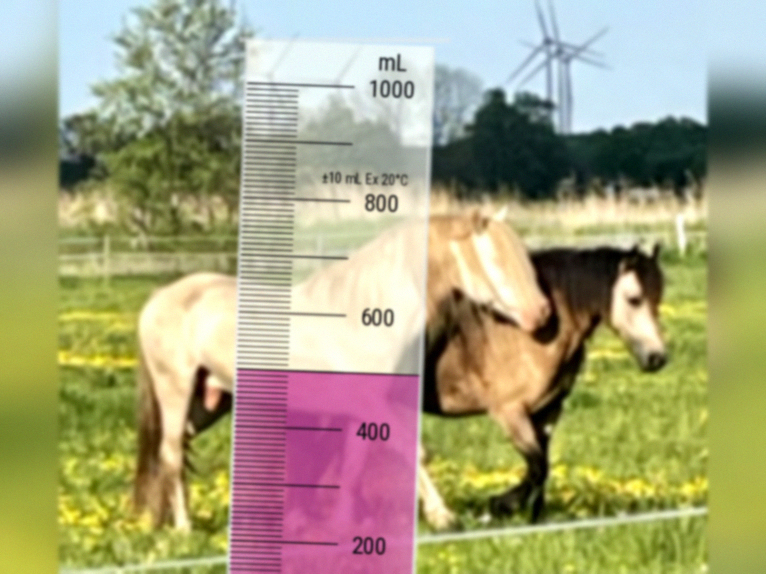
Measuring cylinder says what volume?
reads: 500 mL
